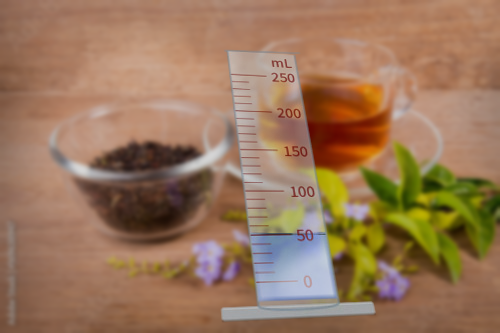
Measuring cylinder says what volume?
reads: 50 mL
